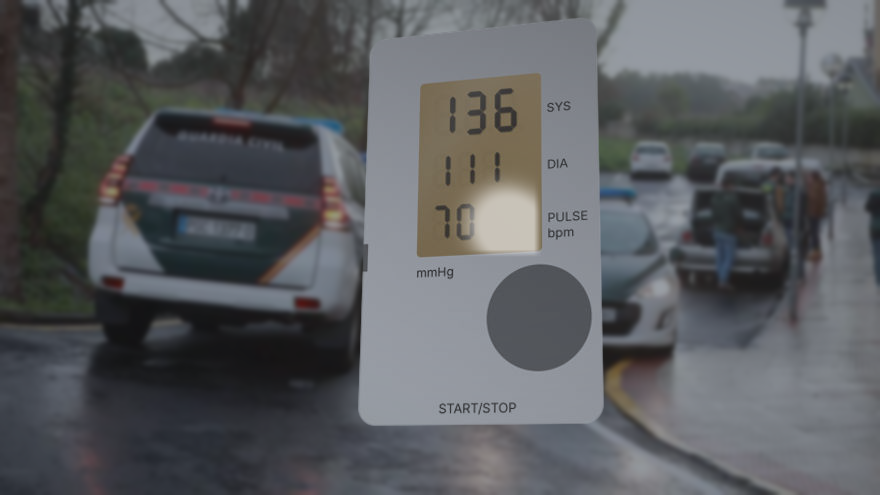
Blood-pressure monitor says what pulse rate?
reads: 70 bpm
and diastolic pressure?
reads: 111 mmHg
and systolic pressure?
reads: 136 mmHg
